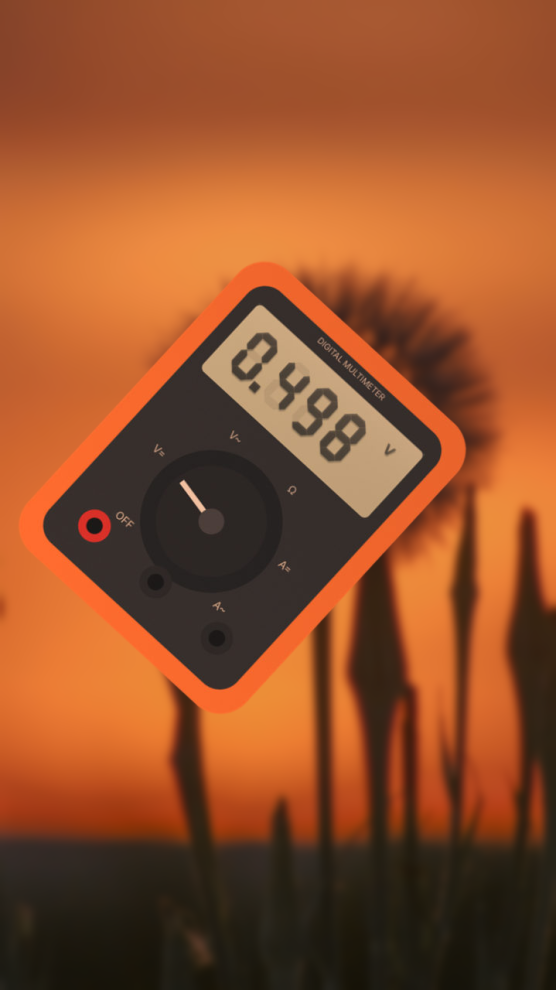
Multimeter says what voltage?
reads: 0.498 V
